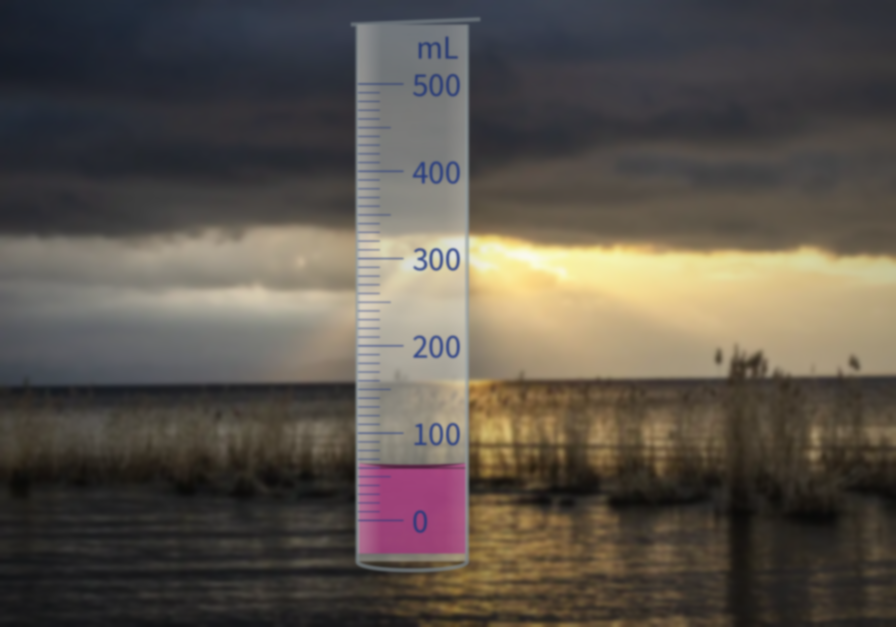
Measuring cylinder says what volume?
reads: 60 mL
